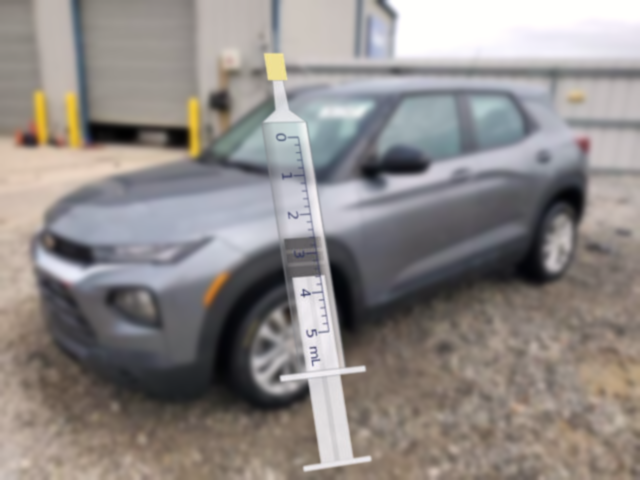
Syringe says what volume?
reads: 2.6 mL
